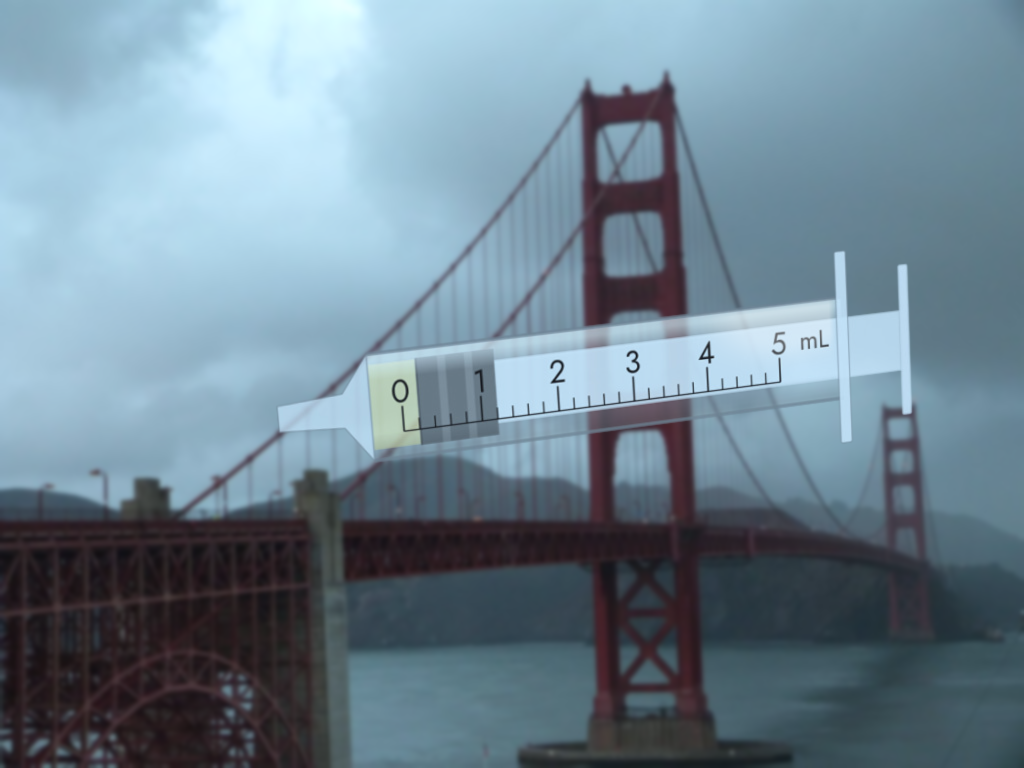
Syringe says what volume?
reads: 0.2 mL
